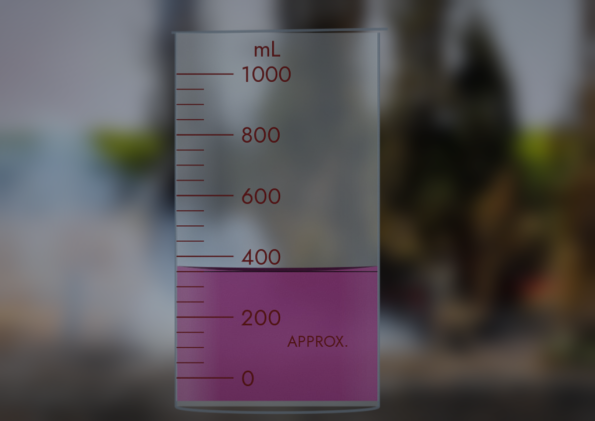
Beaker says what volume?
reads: 350 mL
